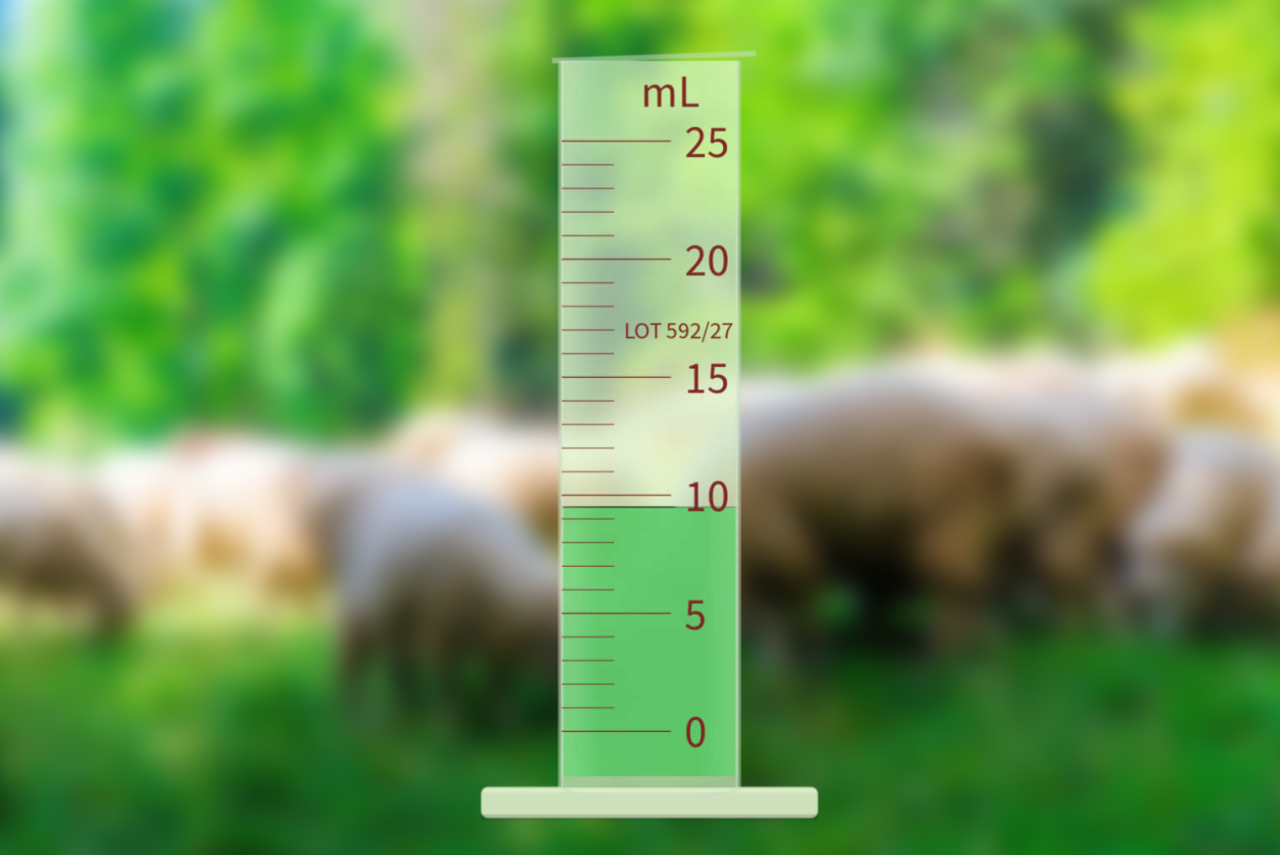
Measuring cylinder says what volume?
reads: 9.5 mL
